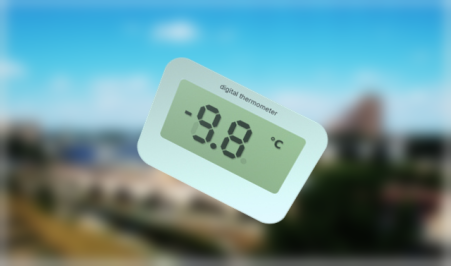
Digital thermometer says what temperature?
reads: -9.8 °C
